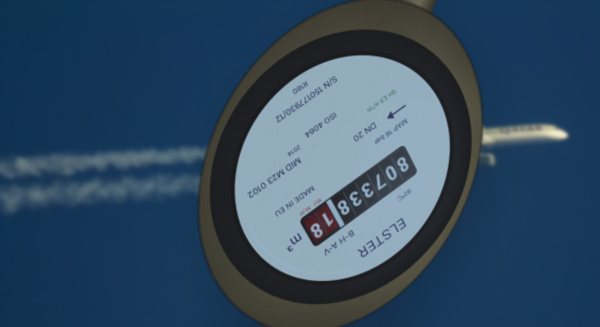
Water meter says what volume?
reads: 807338.18 m³
